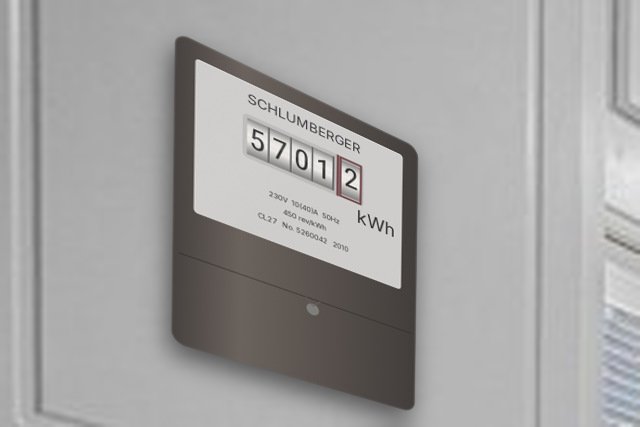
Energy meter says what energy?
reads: 5701.2 kWh
